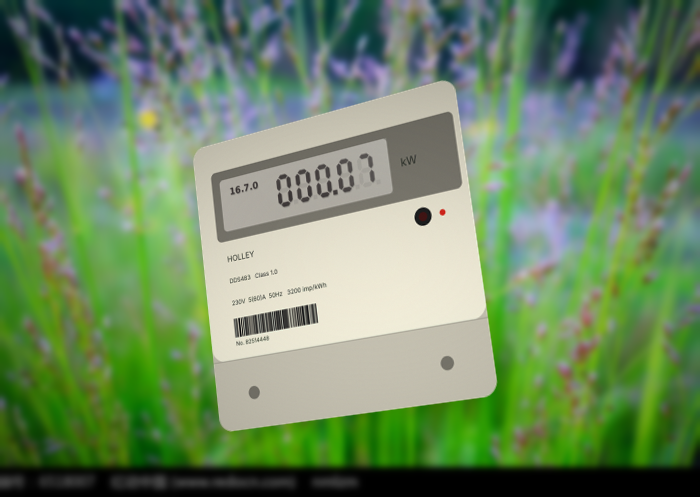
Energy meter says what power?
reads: 0.07 kW
